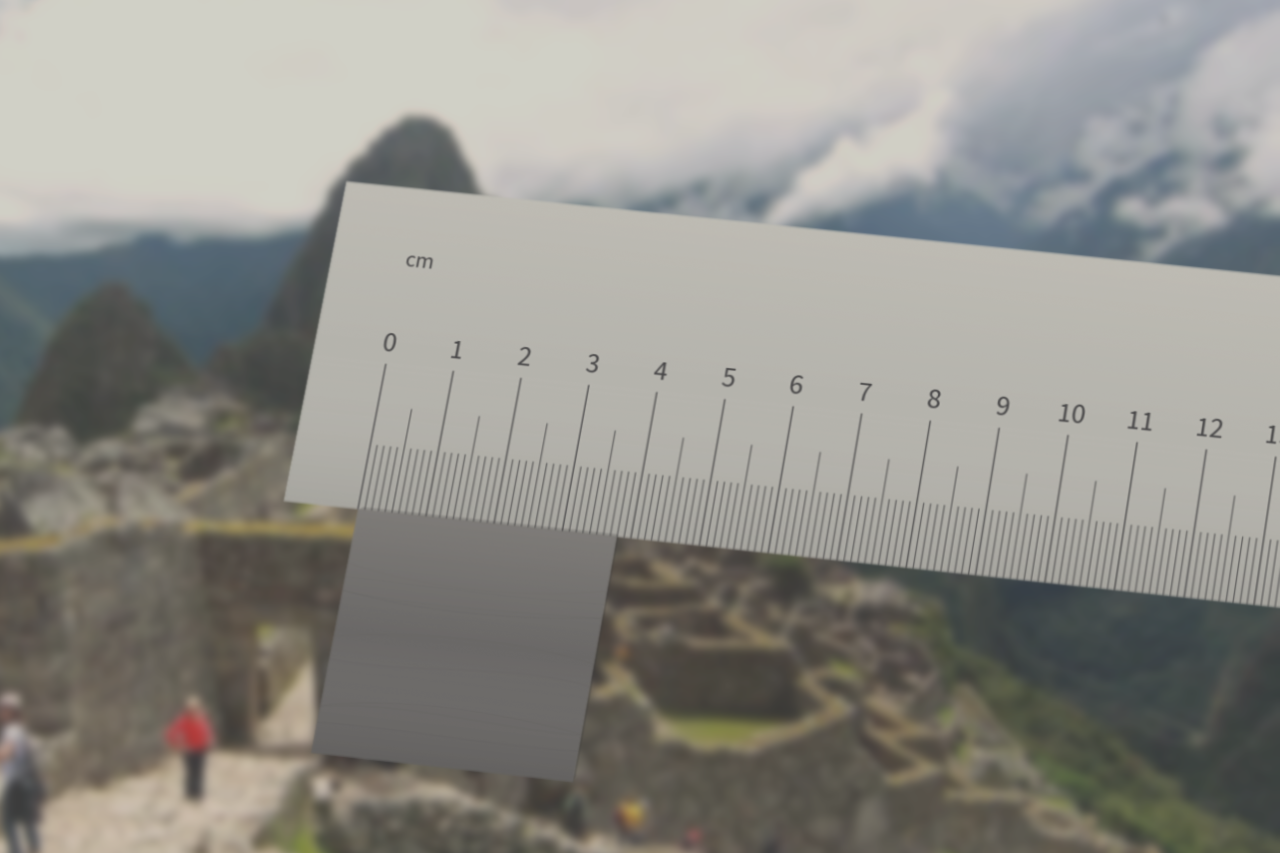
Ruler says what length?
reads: 3.8 cm
